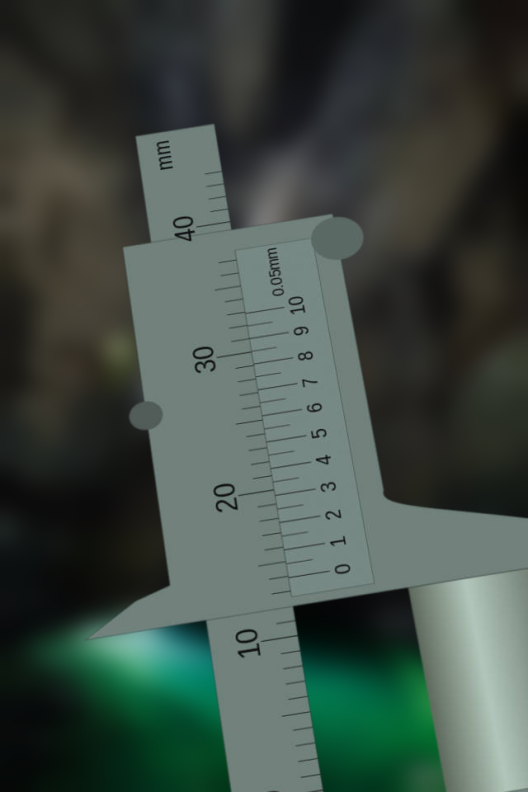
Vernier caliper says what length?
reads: 13.9 mm
